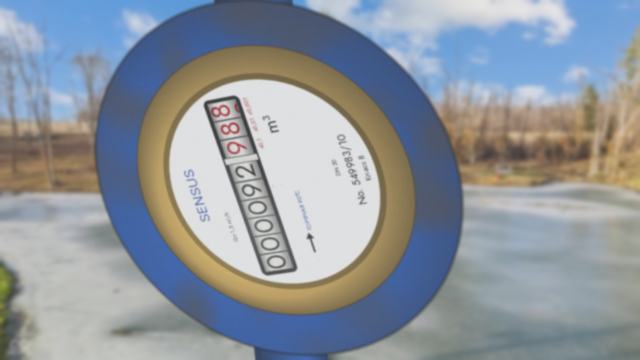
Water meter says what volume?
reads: 92.988 m³
